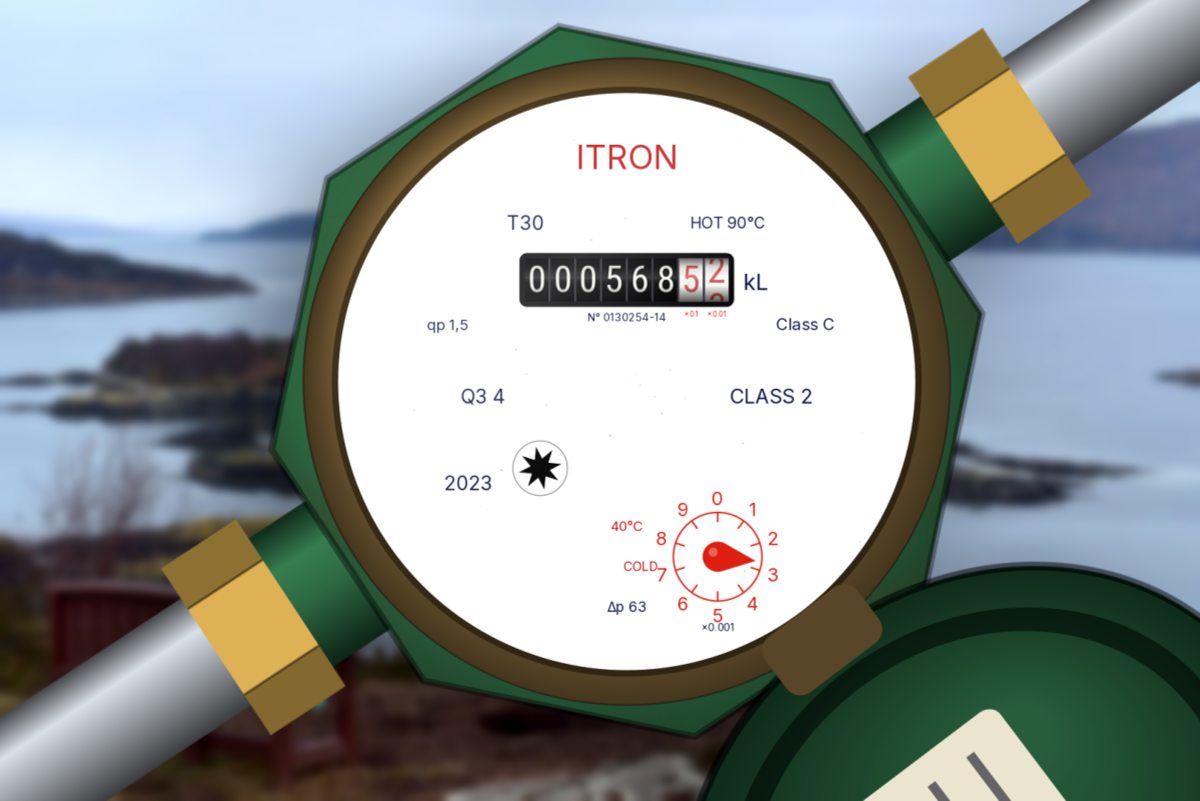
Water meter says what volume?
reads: 568.522 kL
